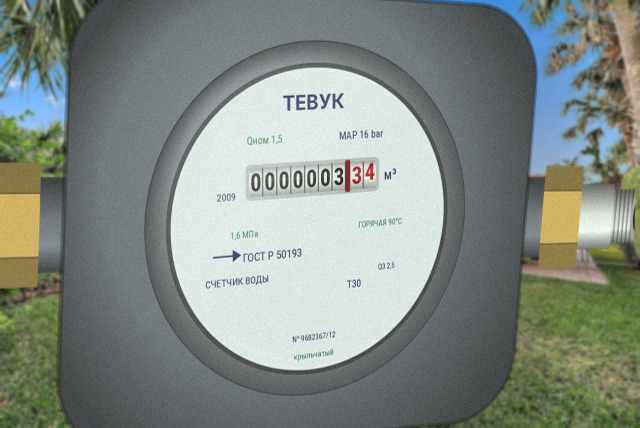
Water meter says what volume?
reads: 3.34 m³
